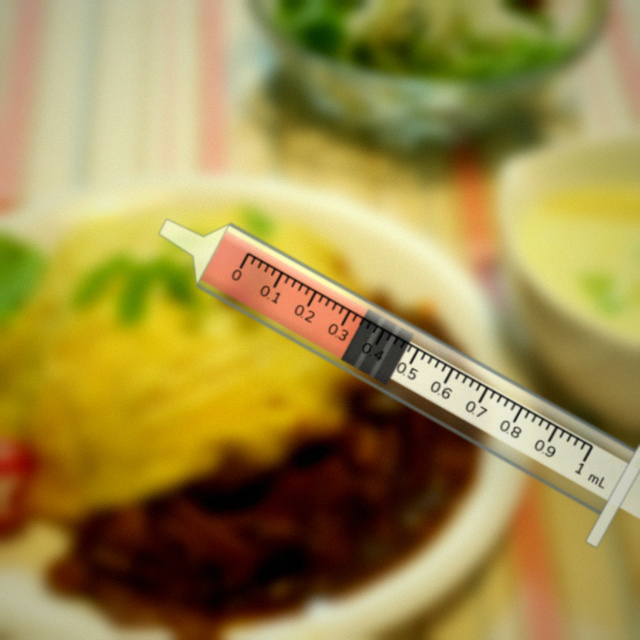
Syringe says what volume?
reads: 0.34 mL
